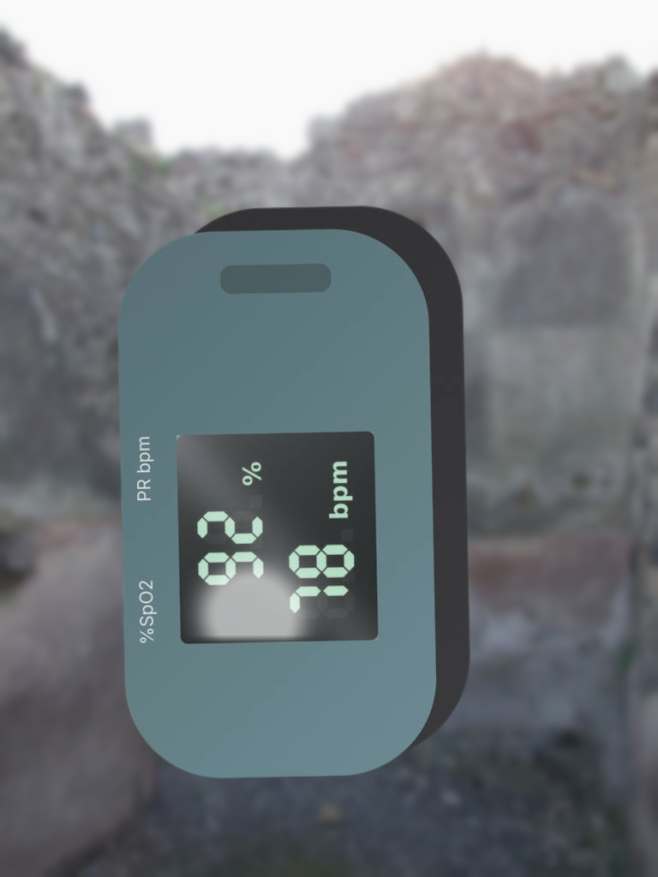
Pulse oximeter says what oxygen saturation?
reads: 92 %
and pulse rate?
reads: 78 bpm
